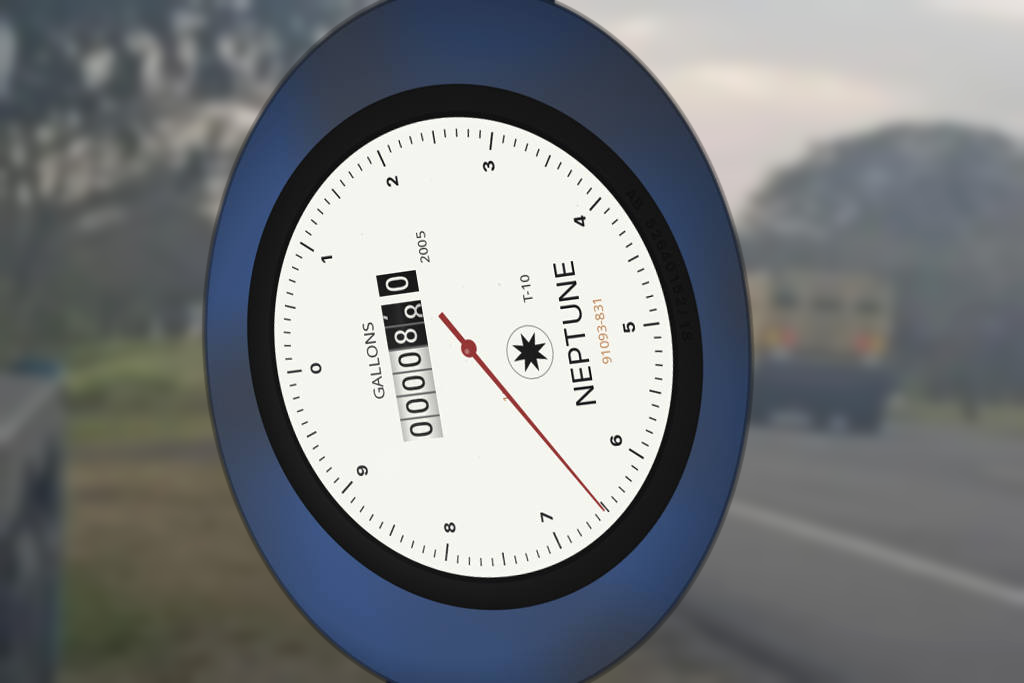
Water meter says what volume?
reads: 876.5 gal
